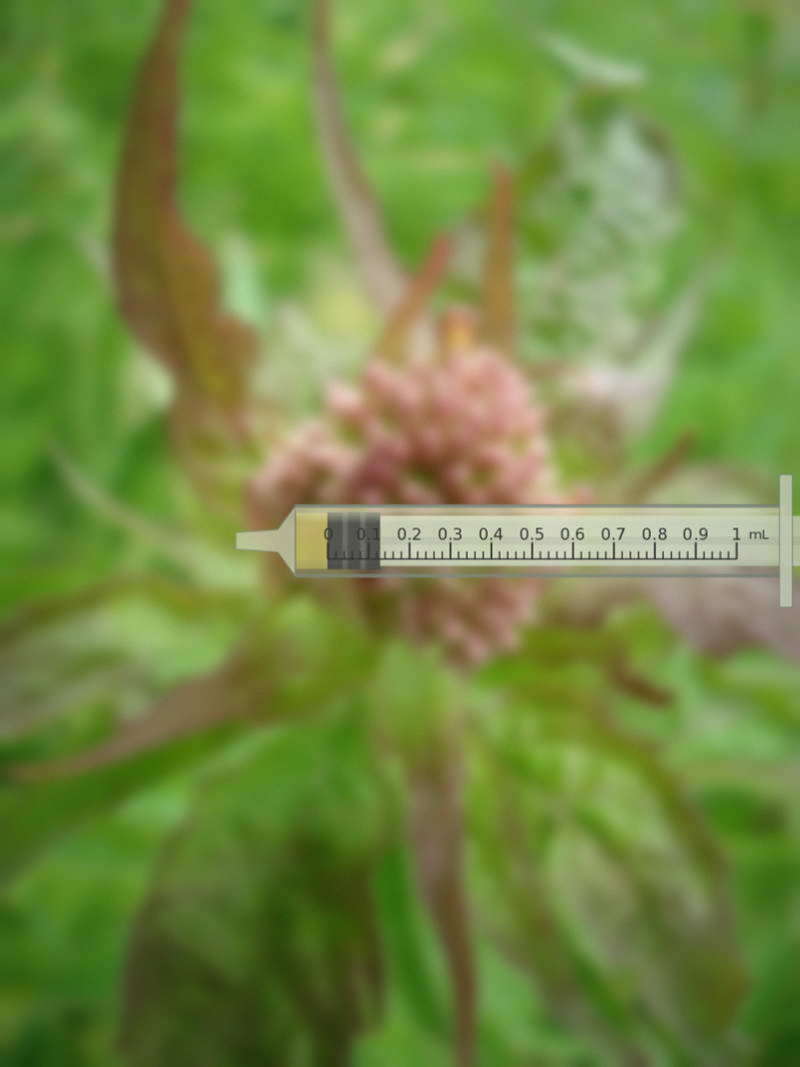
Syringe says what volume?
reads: 0 mL
